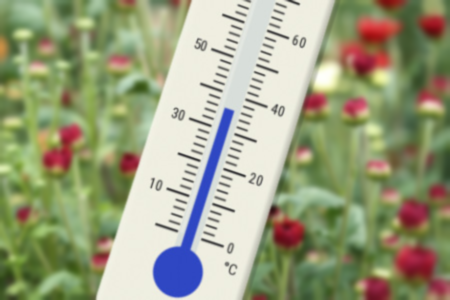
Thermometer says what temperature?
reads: 36 °C
